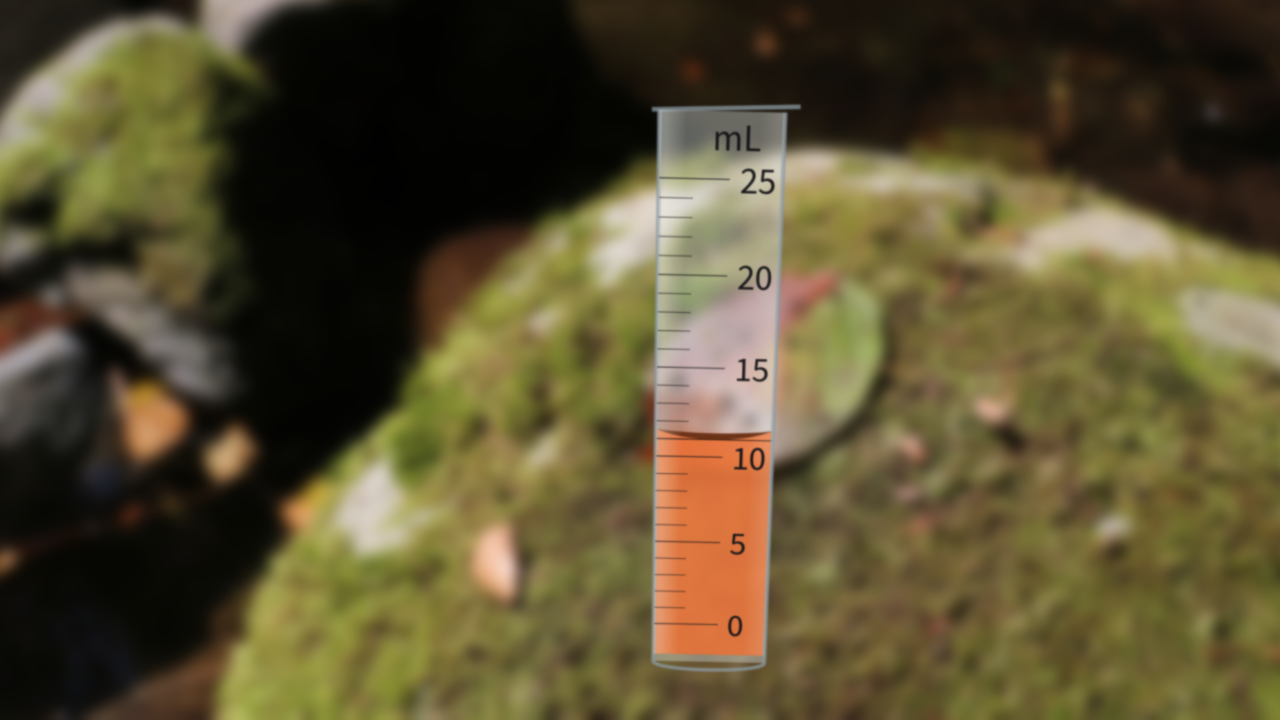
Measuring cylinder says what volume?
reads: 11 mL
